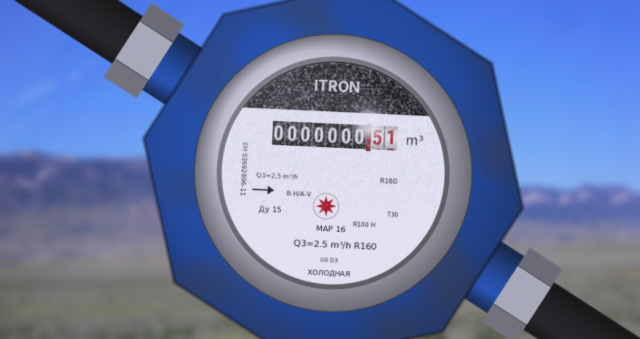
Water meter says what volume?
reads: 0.51 m³
